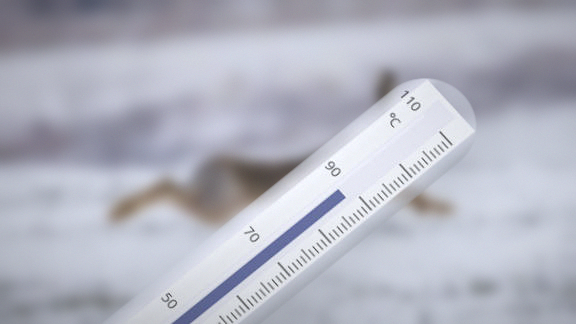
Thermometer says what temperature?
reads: 88 °C
